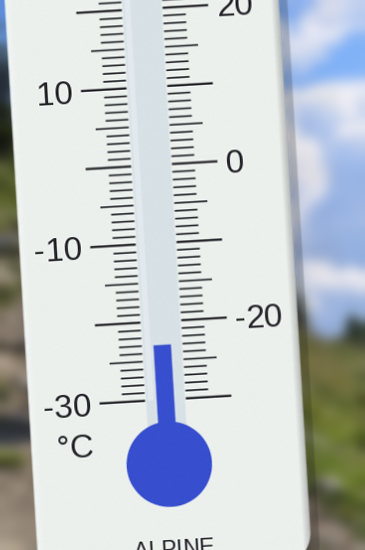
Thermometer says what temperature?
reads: -23 °C
